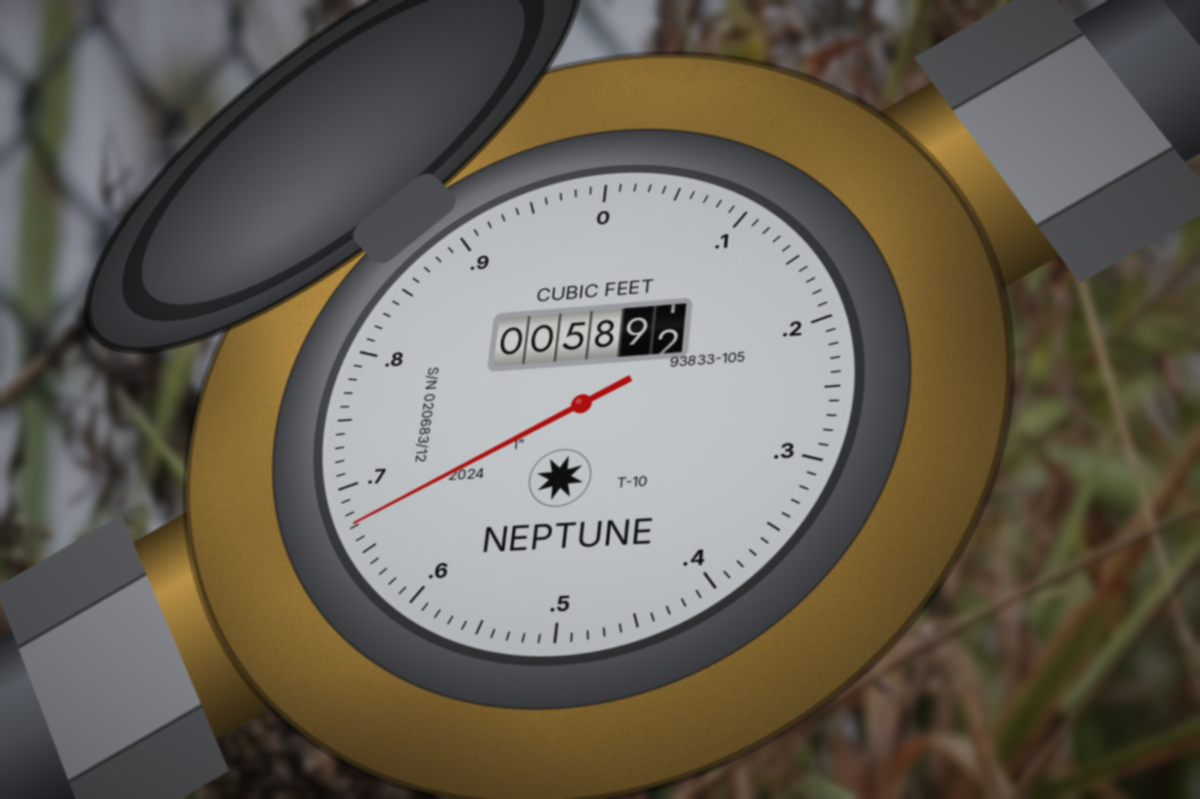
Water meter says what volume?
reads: 5891.67 ft³
